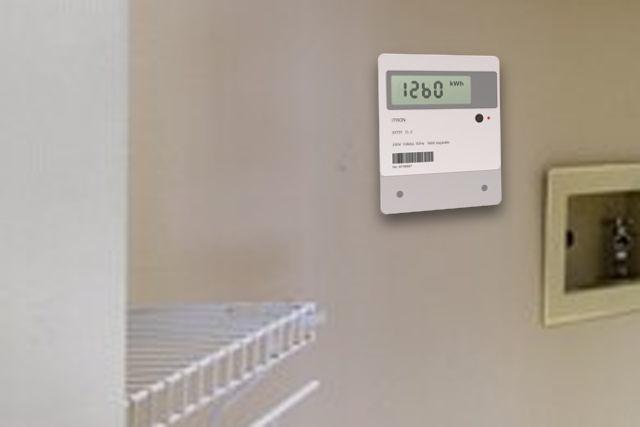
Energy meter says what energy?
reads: 1260 kWh
